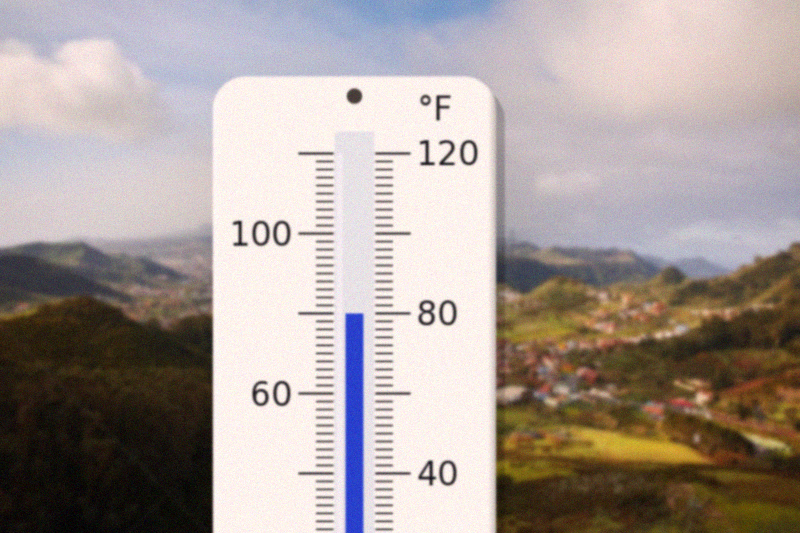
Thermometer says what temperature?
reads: 80 °F
